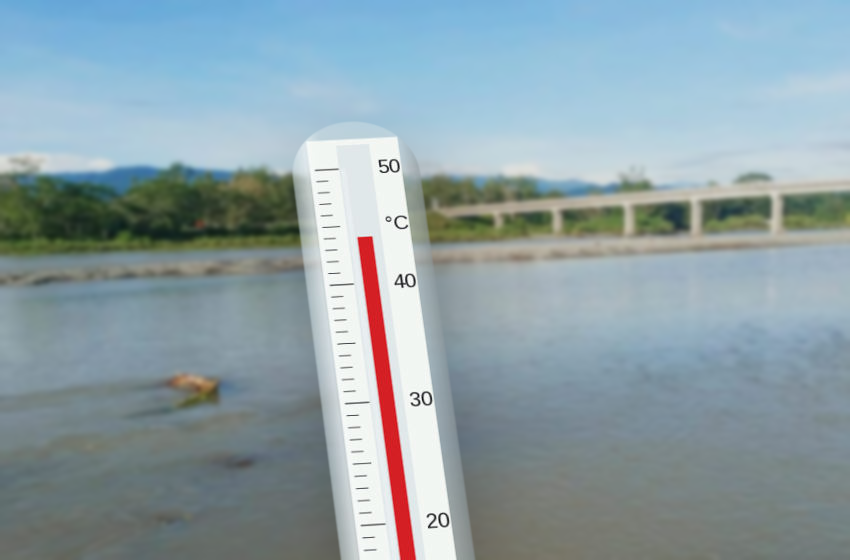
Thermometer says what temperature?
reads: 44 °C
